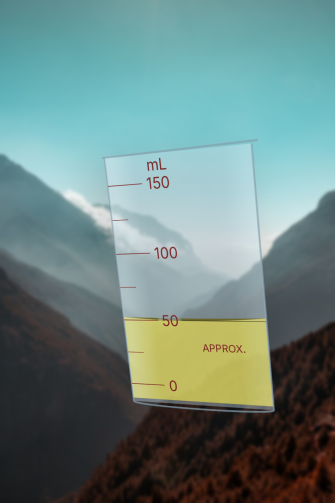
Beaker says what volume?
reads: 50 mL
